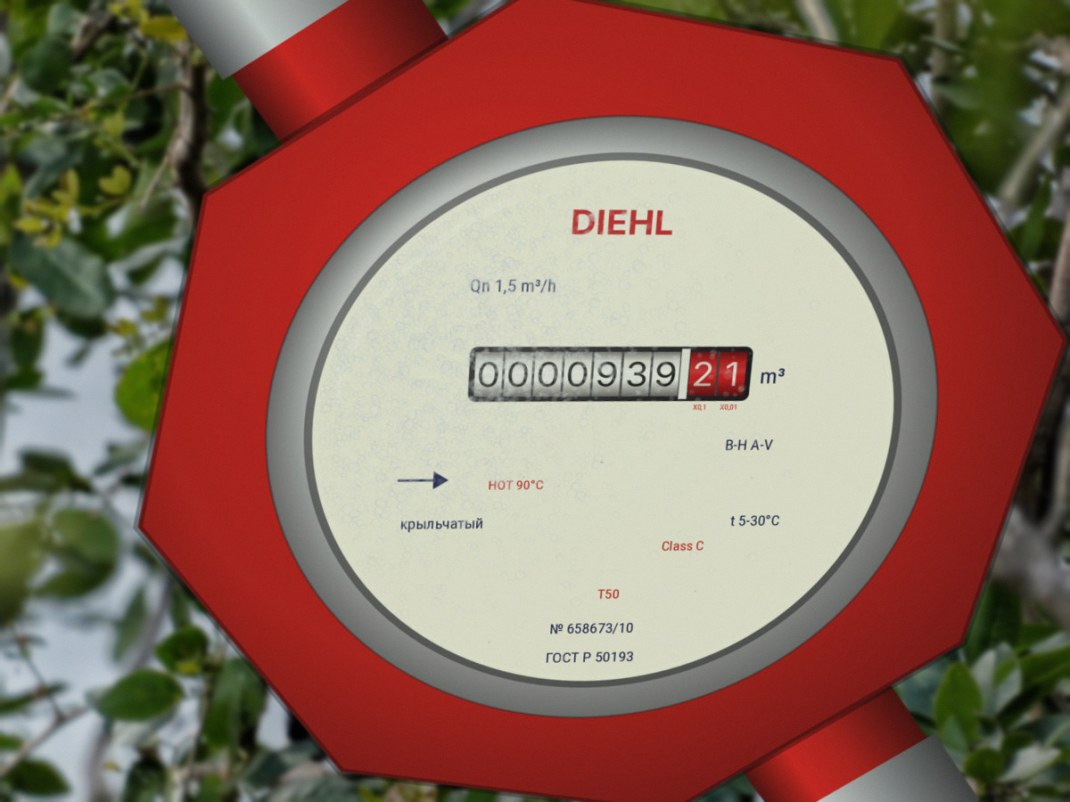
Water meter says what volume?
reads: 939.21 m³
